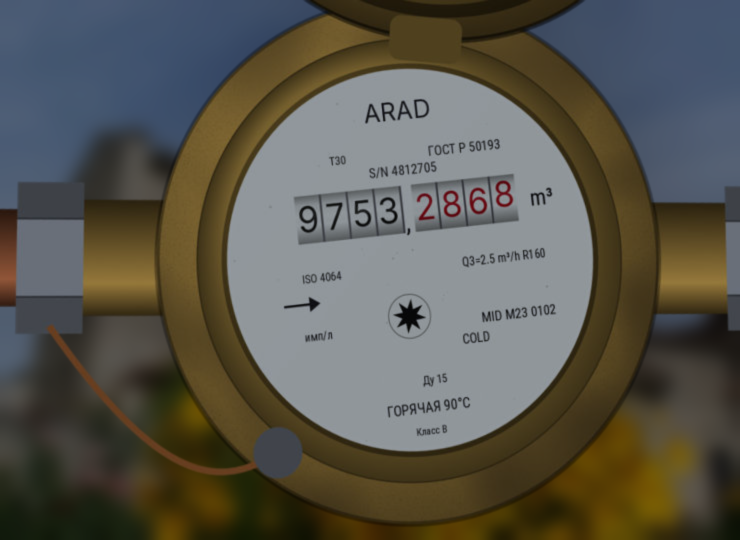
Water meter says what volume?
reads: 9753.2868 m³
